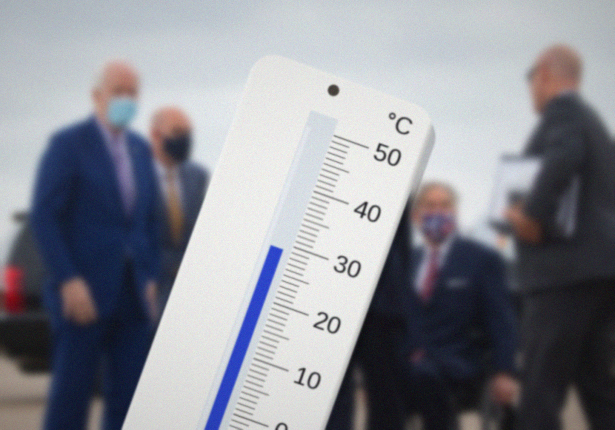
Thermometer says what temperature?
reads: 29 °C
